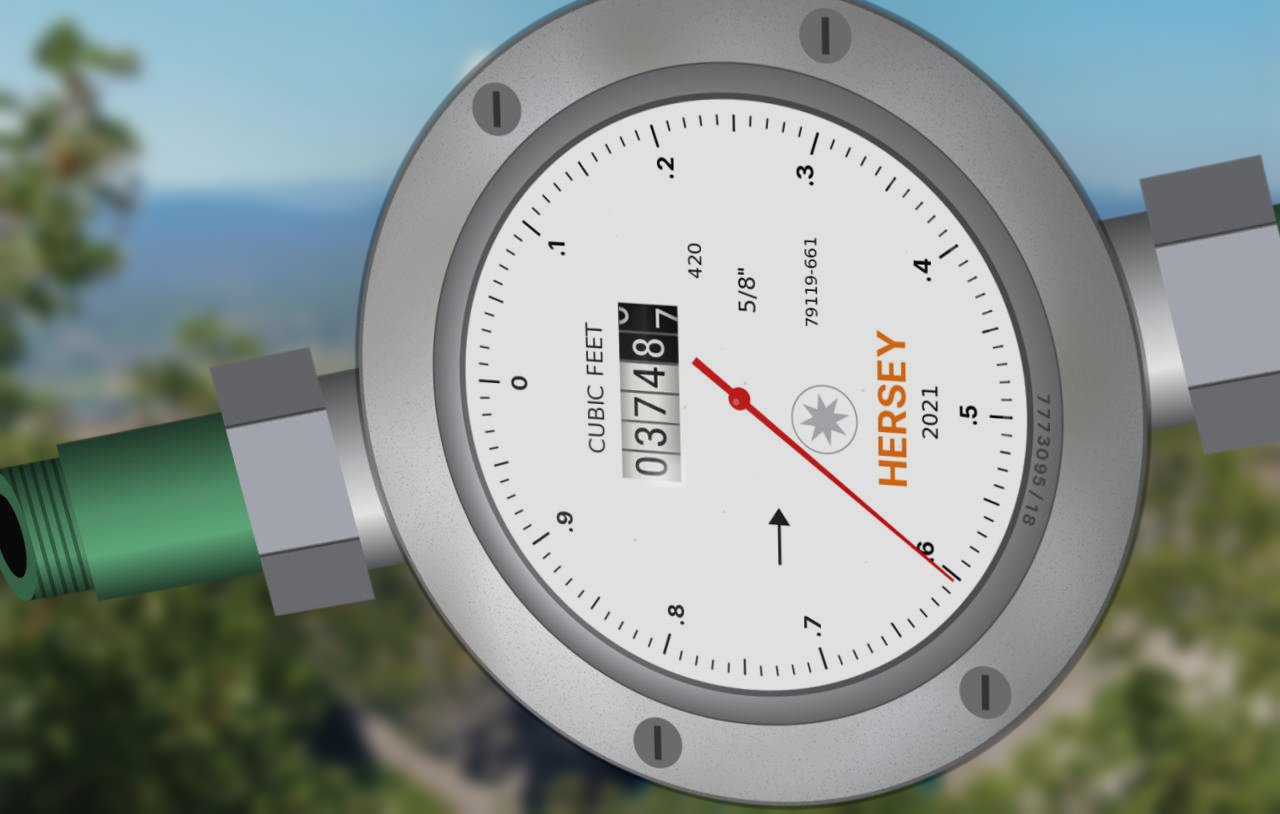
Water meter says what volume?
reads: 37486.60 ft³
